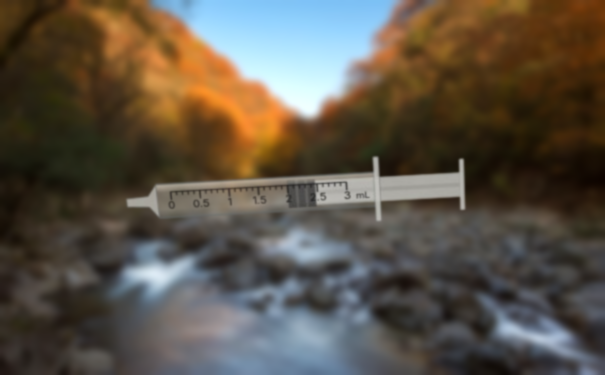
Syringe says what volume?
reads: 2 mL
